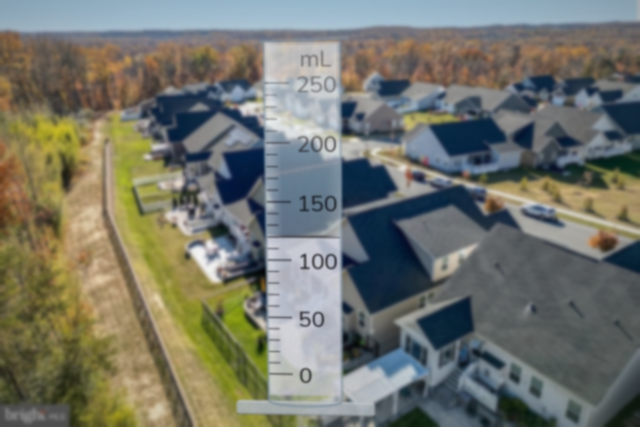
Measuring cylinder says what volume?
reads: 120 mL
